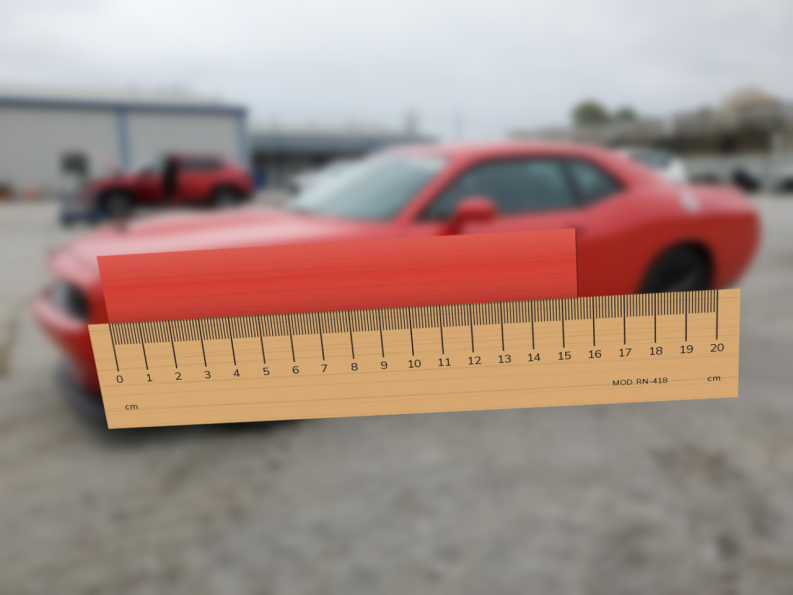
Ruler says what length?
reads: 15.5 cm
